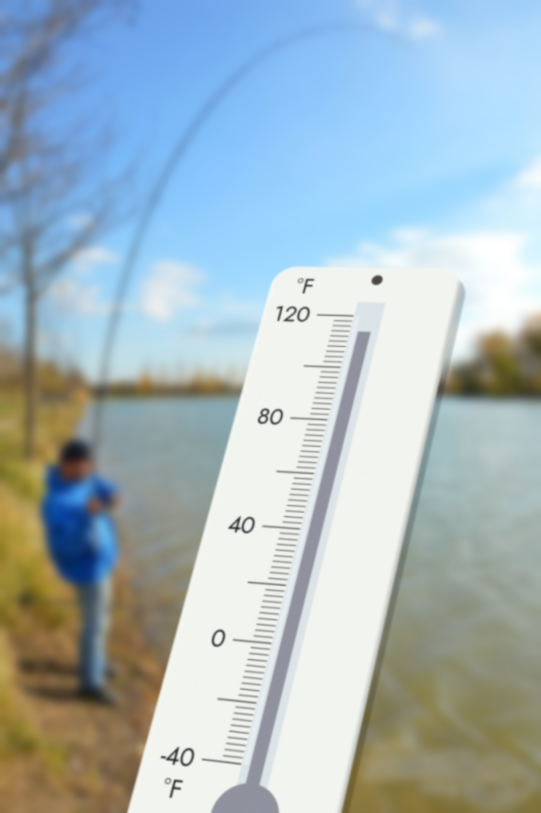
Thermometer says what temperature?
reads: 114 °F
